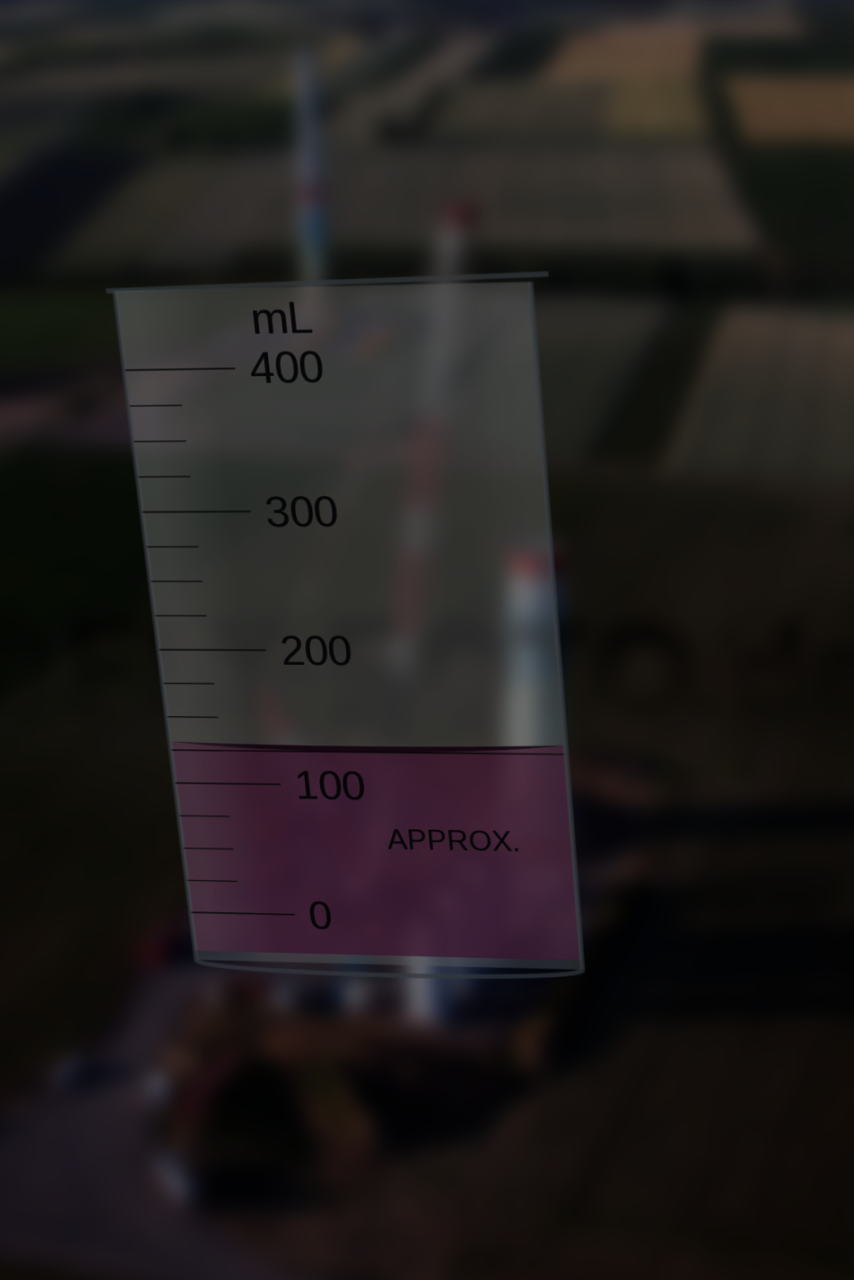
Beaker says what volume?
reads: 125 mL
